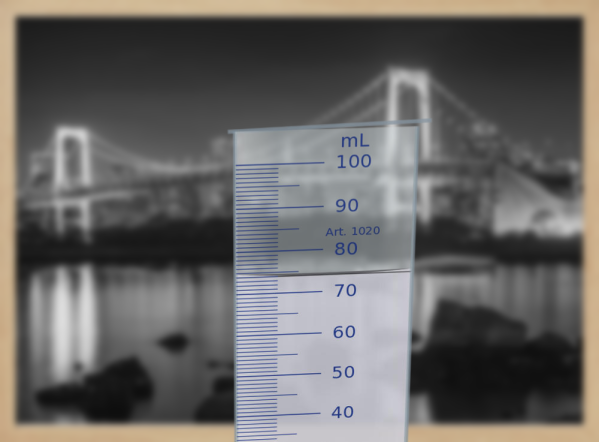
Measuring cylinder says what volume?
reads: 74 mL
